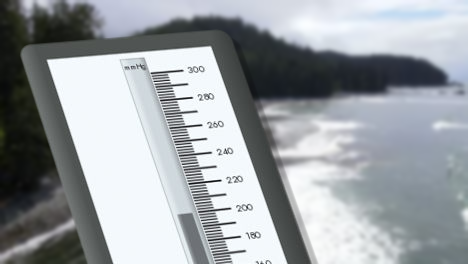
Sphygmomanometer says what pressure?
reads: 200 mmHg
